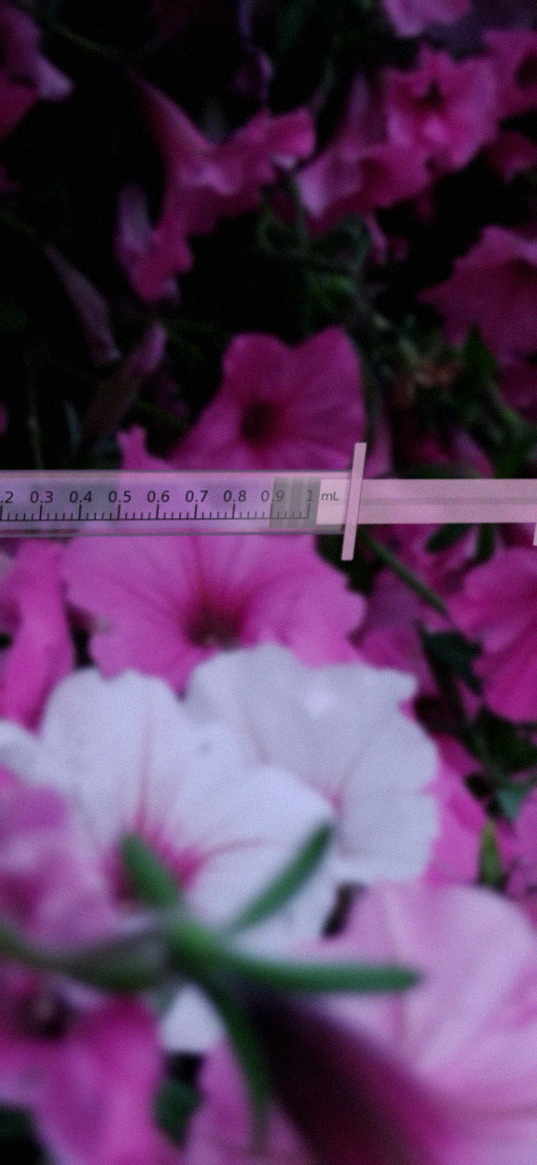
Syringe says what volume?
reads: 0.9 mL
